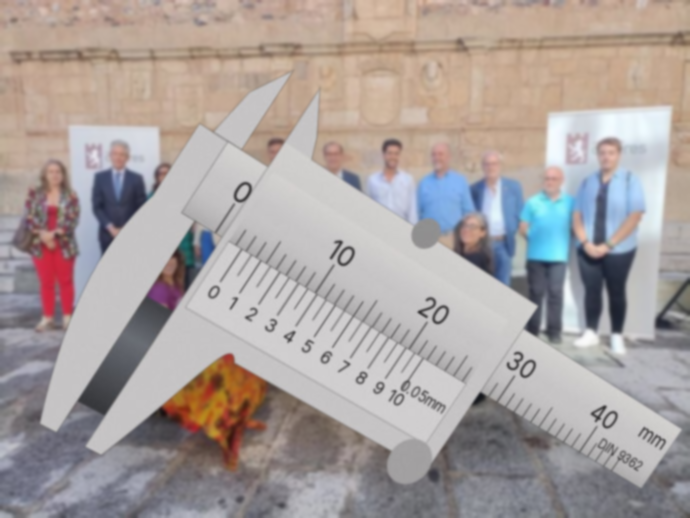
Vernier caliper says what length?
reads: 2.6 mm
